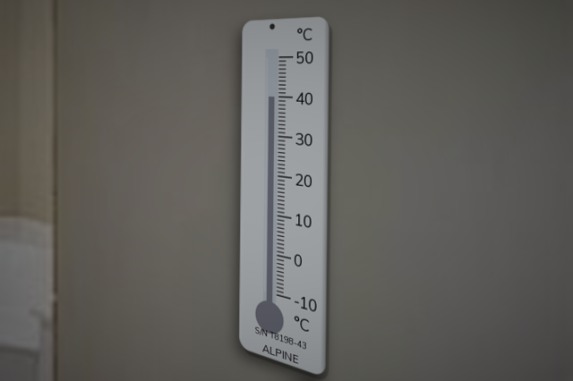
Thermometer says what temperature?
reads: 40 °C
